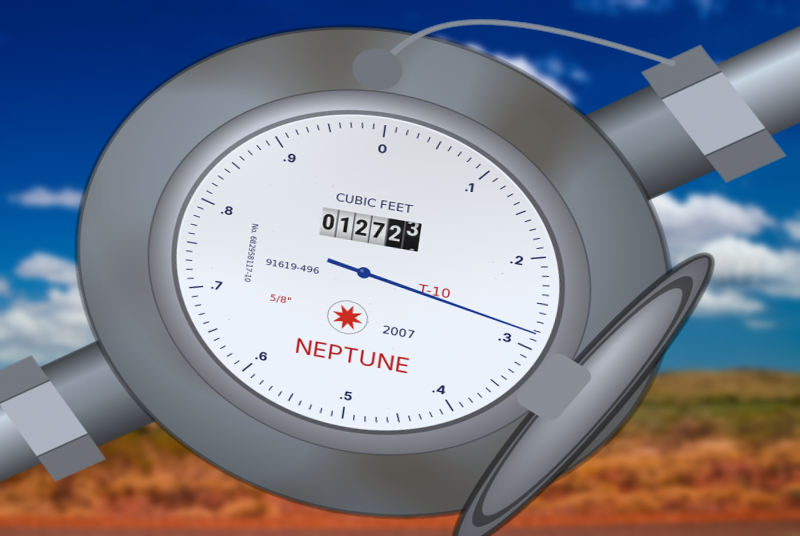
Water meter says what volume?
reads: 12723.28 ft³
